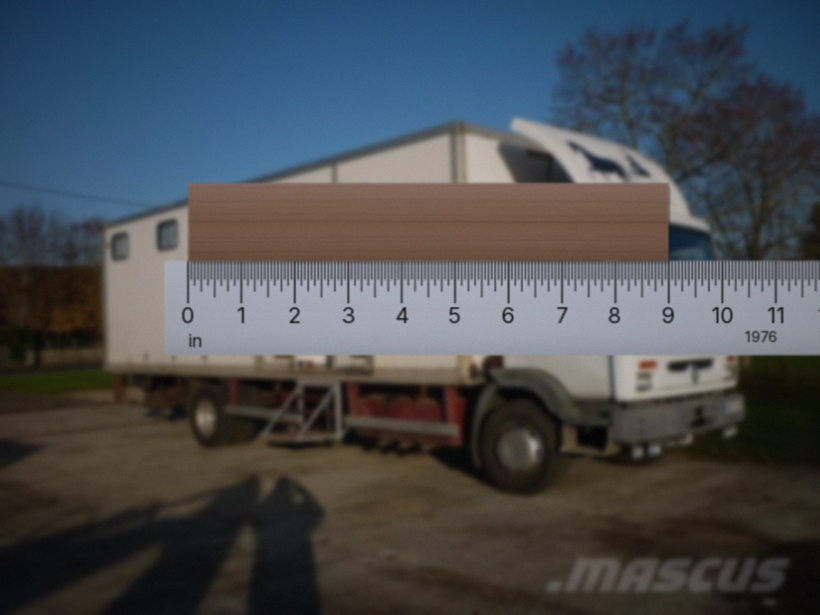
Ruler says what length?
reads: 9 in
